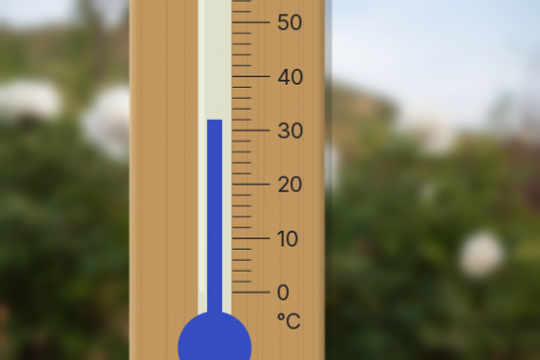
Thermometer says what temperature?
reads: 32 °C
